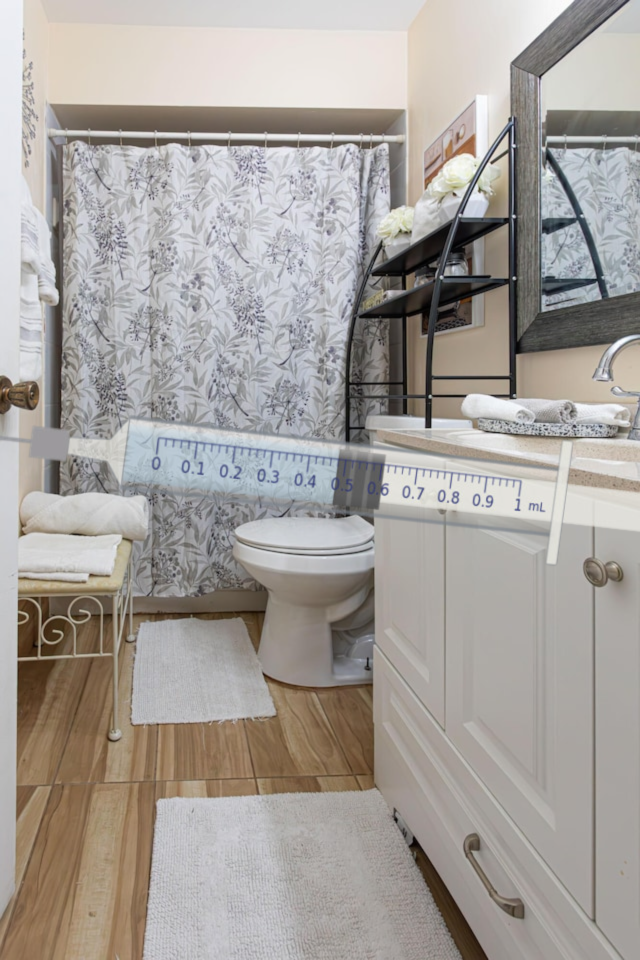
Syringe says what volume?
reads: 0.48 mL
